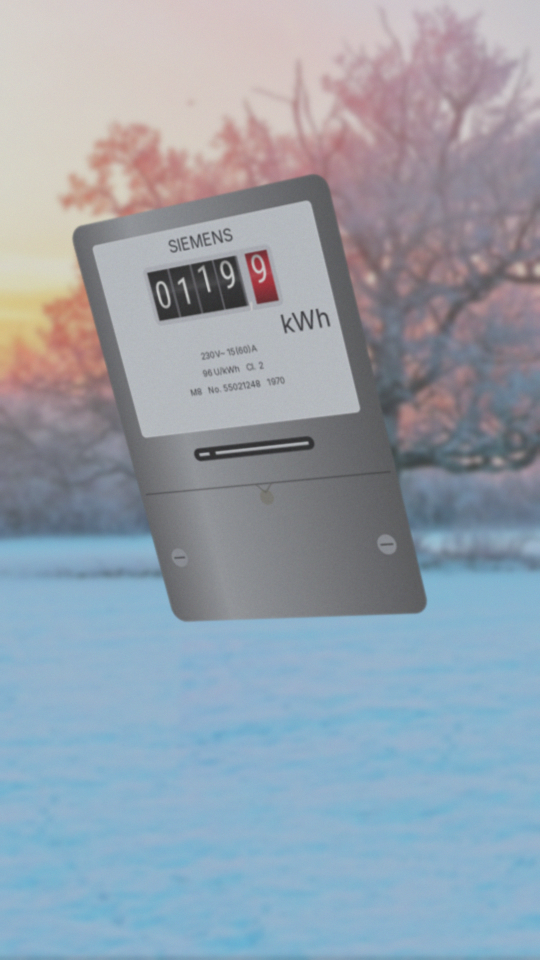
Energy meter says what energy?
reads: 119.9 kWh
